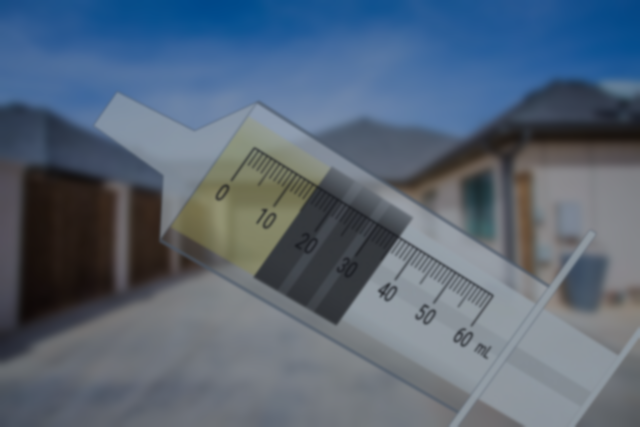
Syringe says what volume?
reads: 15 mL
